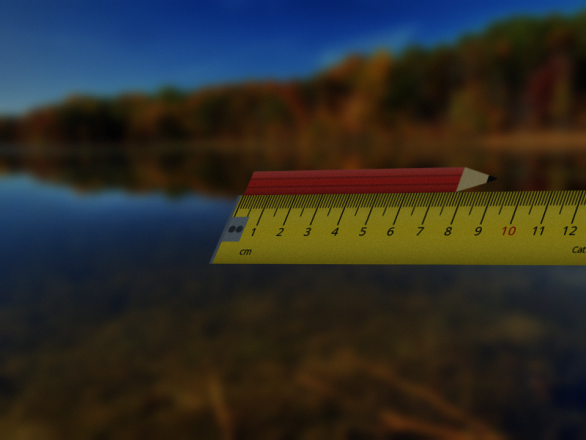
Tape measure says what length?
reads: 9 cm
